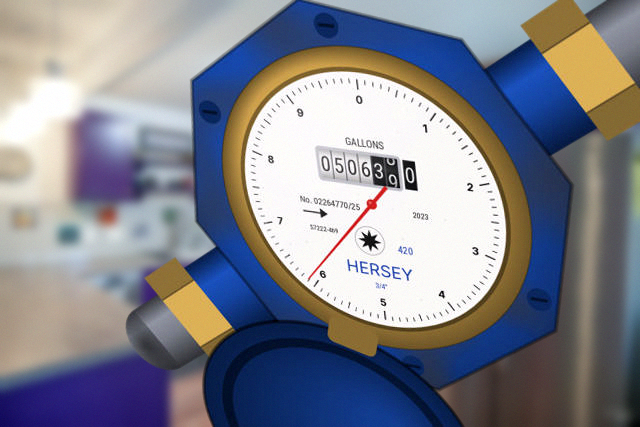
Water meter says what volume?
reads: 506386.1 gal
